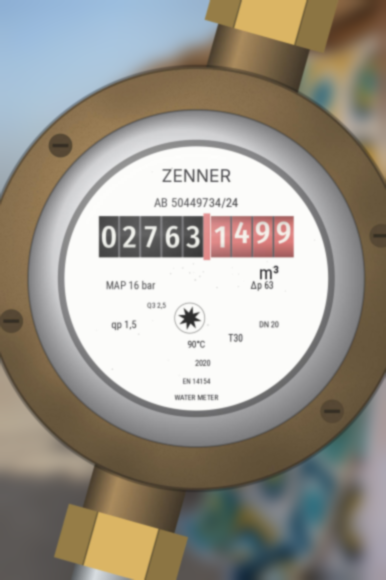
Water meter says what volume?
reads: 2763.1499 m³
